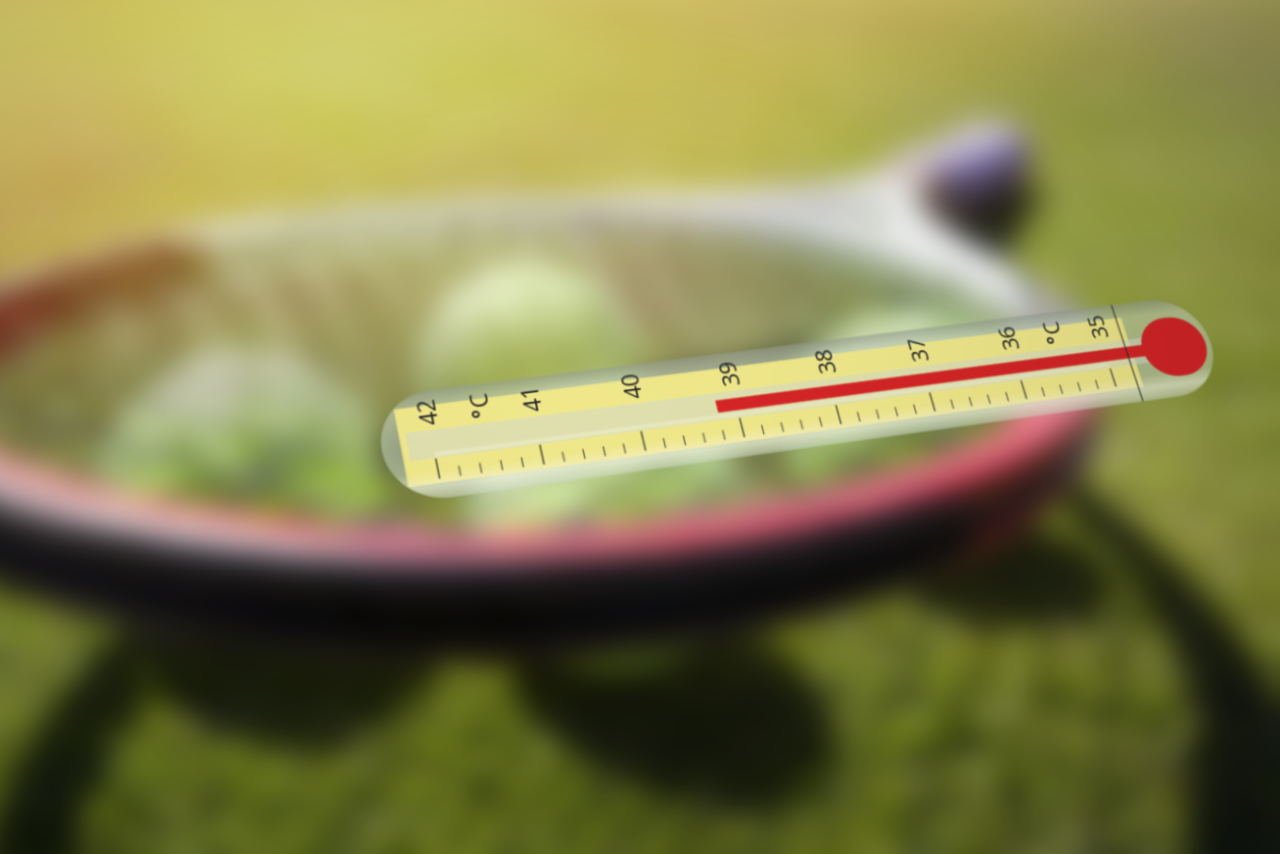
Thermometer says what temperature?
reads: 39.2 °C
